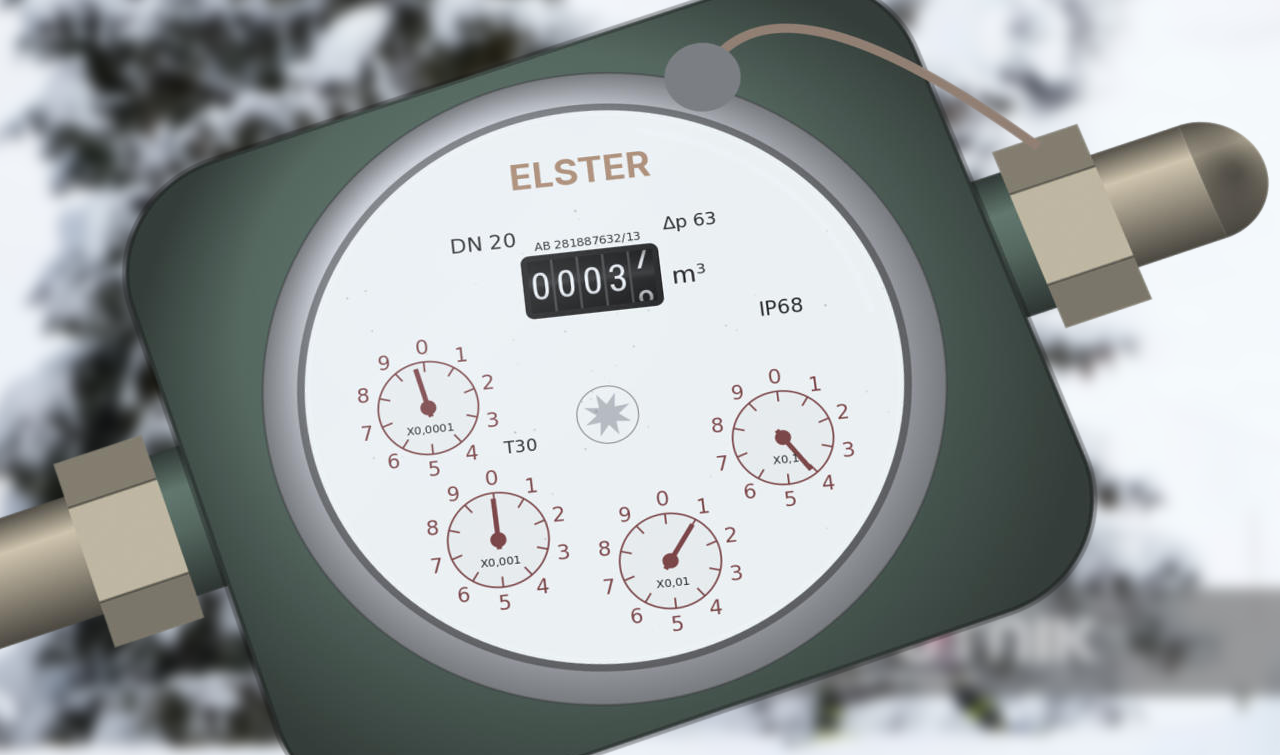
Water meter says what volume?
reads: 37.4099 m³
